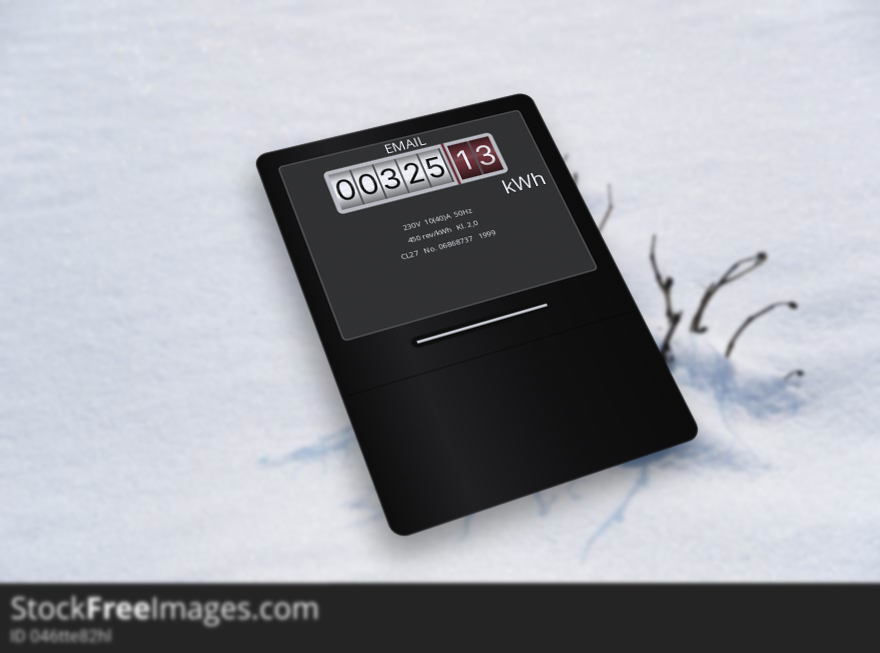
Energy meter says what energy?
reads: 325.13 kWh
